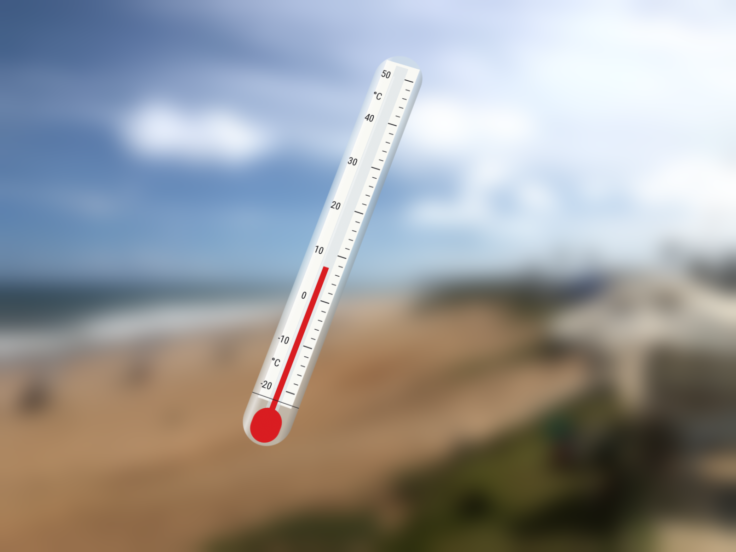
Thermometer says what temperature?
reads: 7 °C
